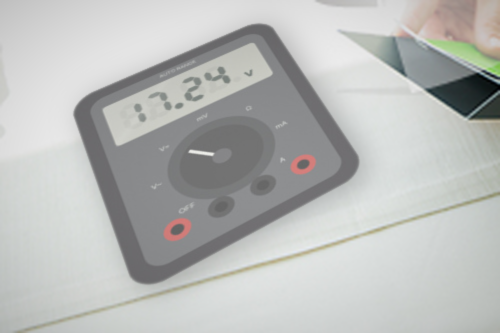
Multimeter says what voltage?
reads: 17.24 V
